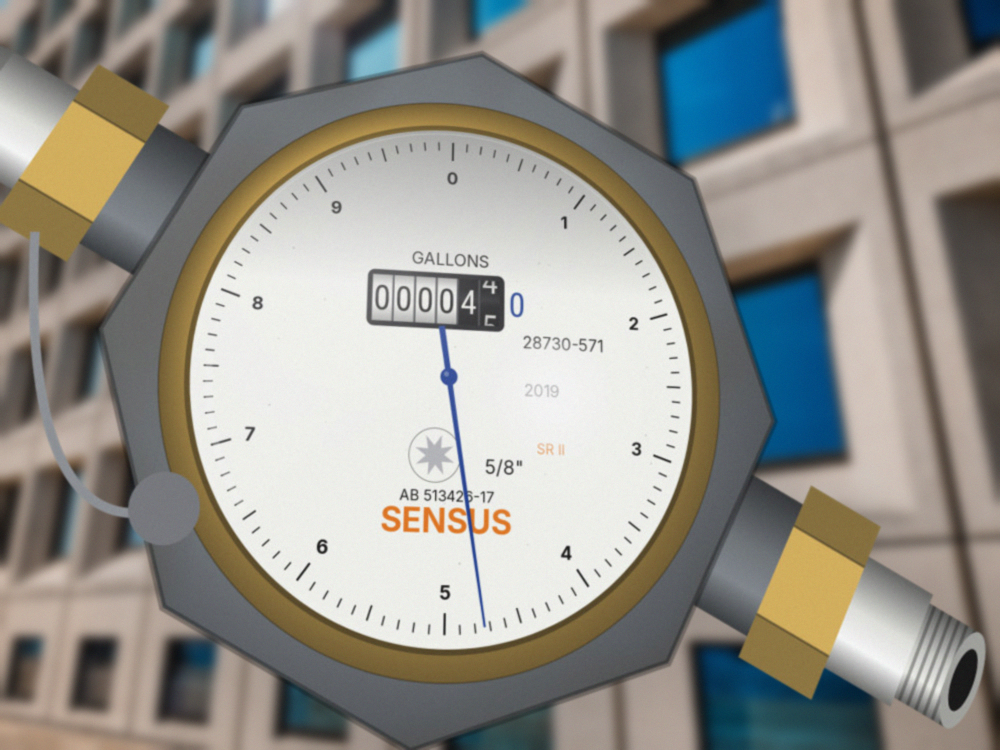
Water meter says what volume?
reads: 444.7 gal
